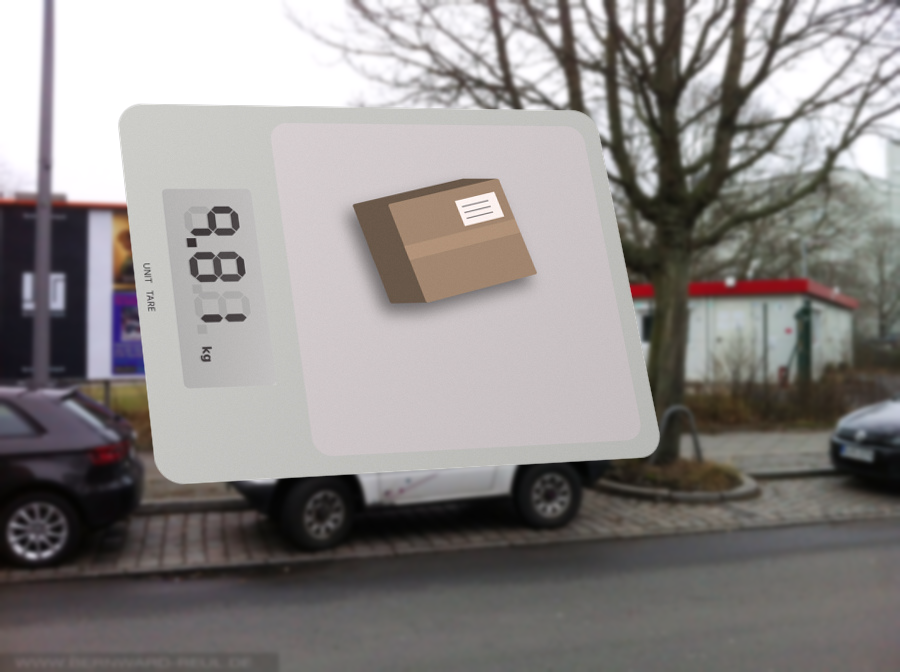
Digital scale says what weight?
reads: 9.81 kg
